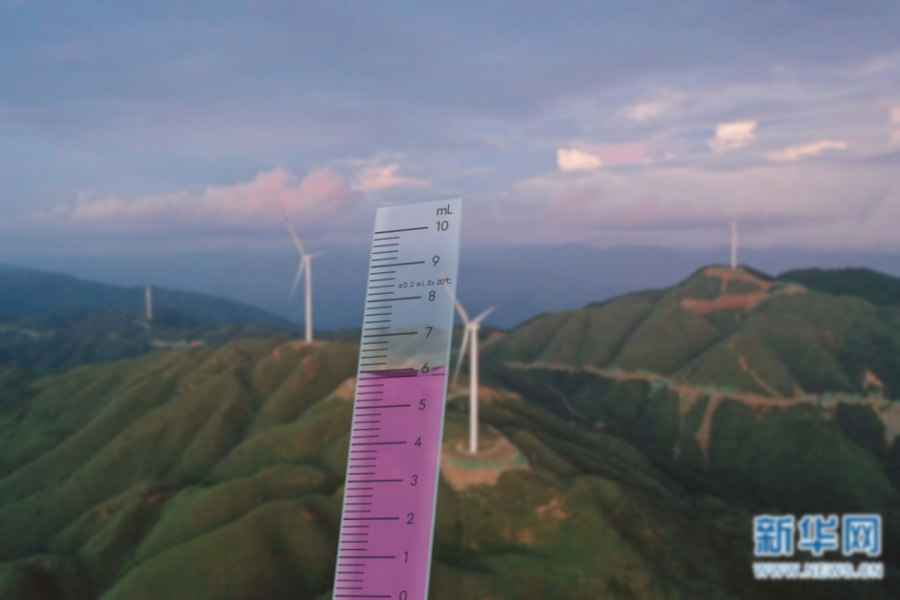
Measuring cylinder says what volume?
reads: 5.8 mL
